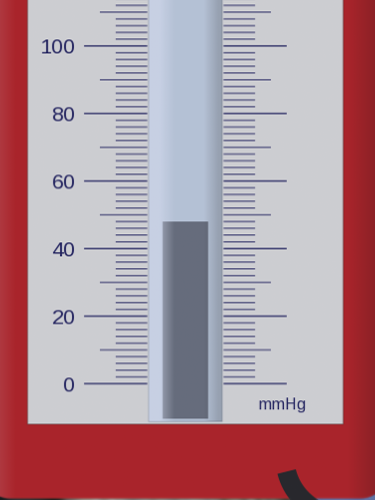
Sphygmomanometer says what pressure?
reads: 48 mmHg
